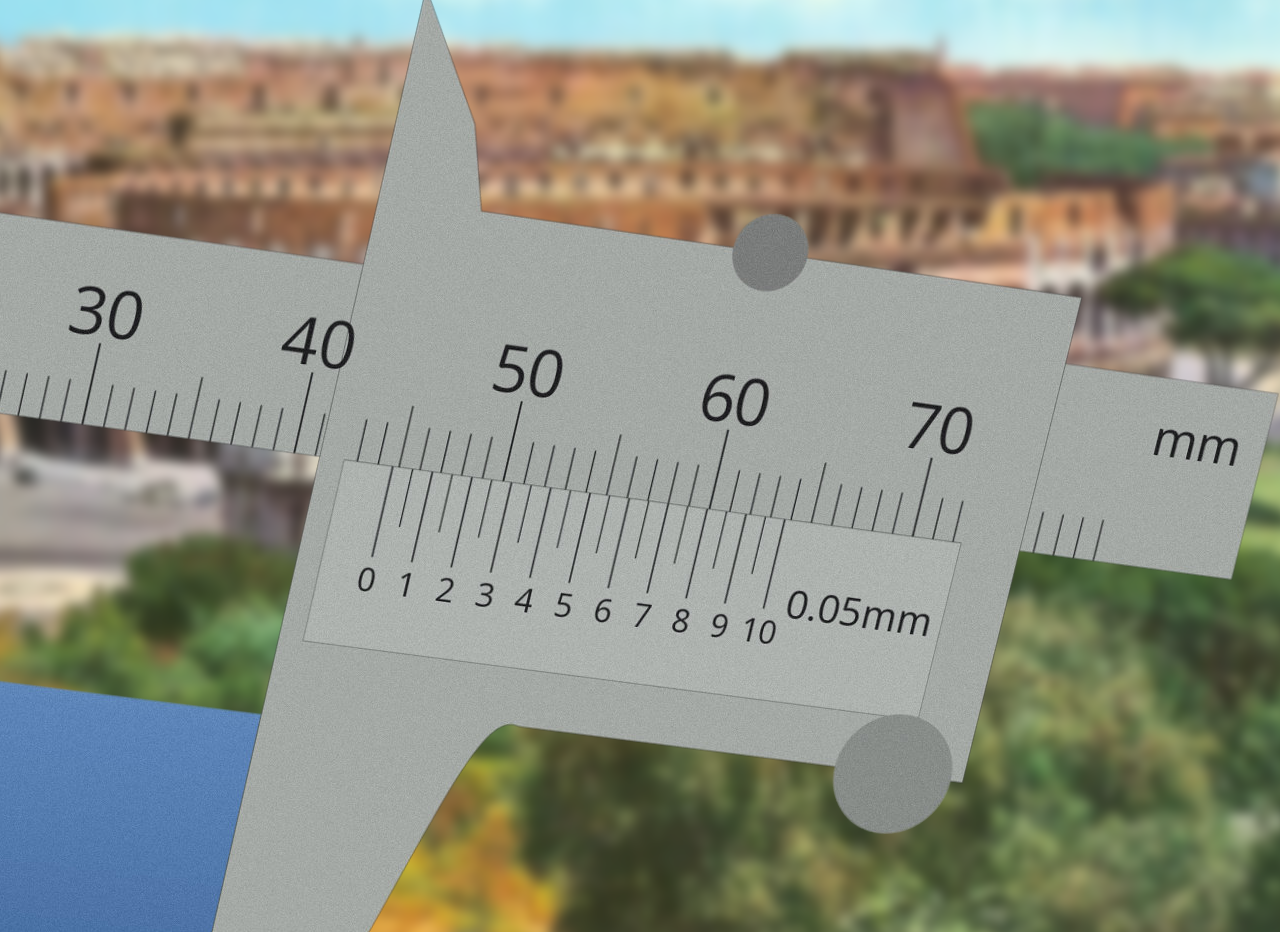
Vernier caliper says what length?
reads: 44.7 mm
